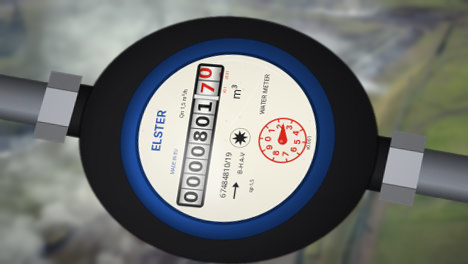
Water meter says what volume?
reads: 801.702 m³
